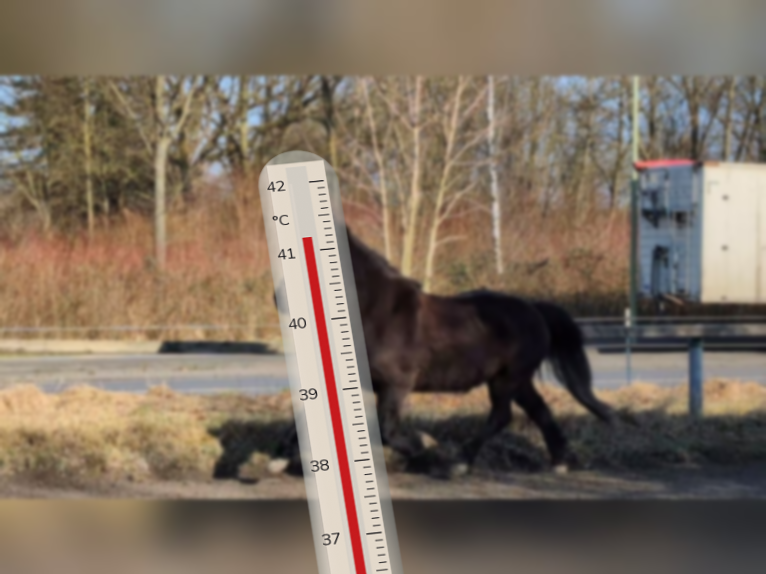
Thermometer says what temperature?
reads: 41.2 °C
